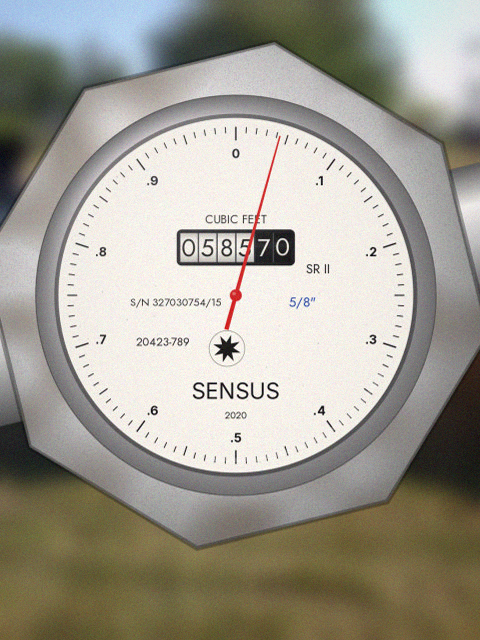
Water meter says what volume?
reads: 58570.04 ft³
